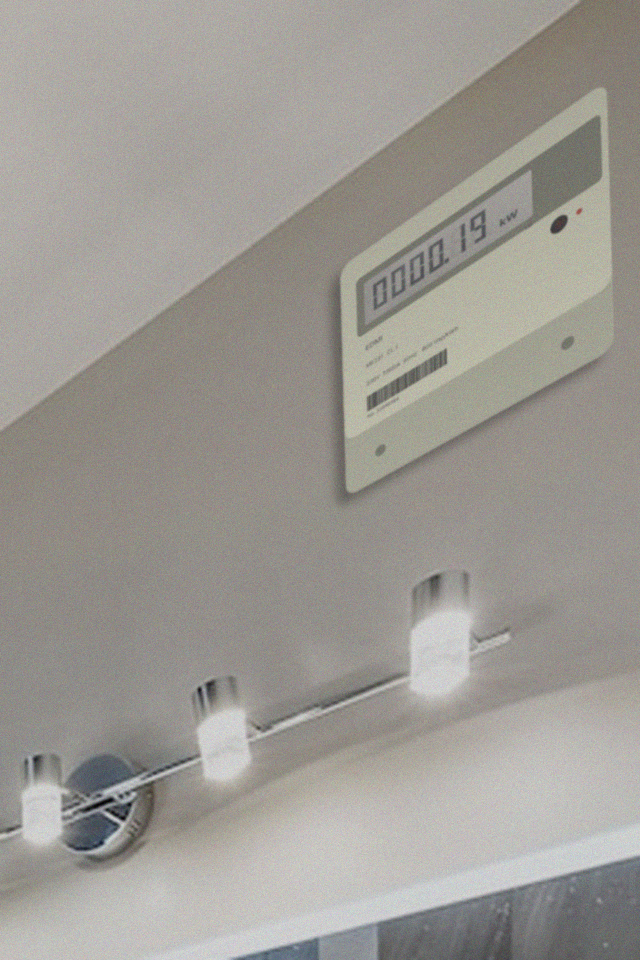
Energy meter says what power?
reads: 0.19 kW
